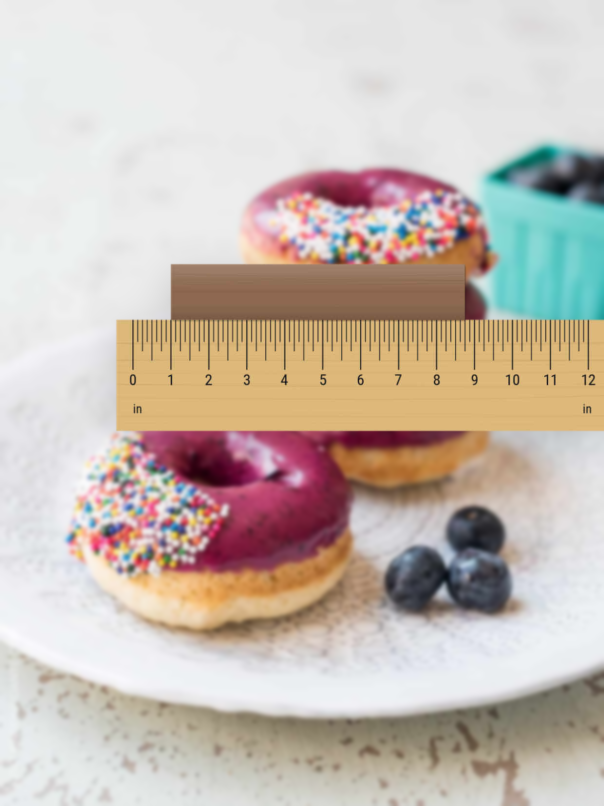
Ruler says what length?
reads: 7.75 in
